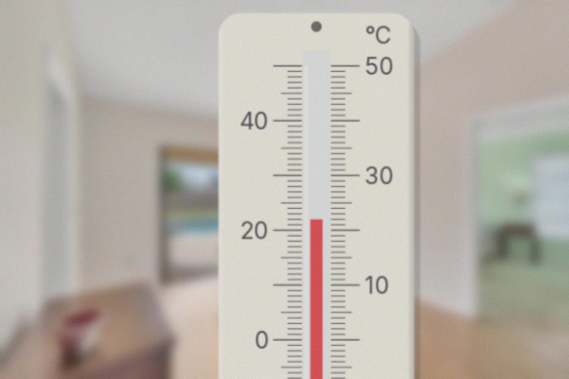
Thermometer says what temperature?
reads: 22 °C
